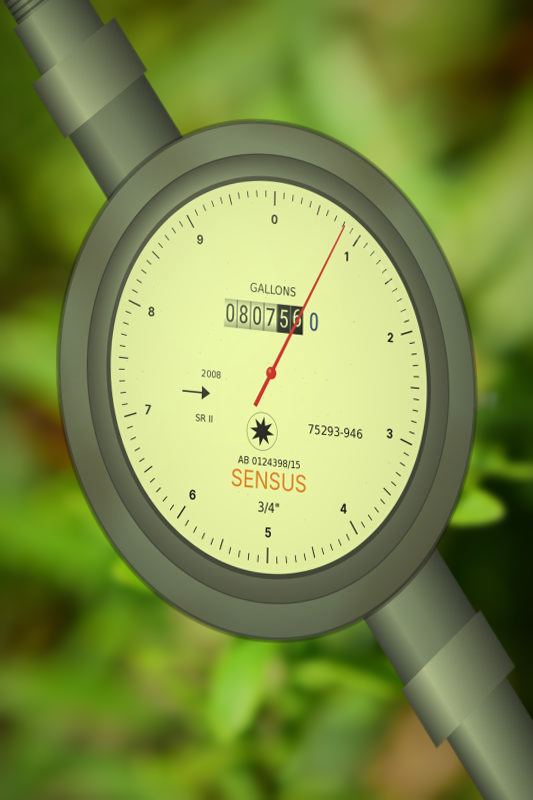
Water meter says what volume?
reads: 807560.8 gal
